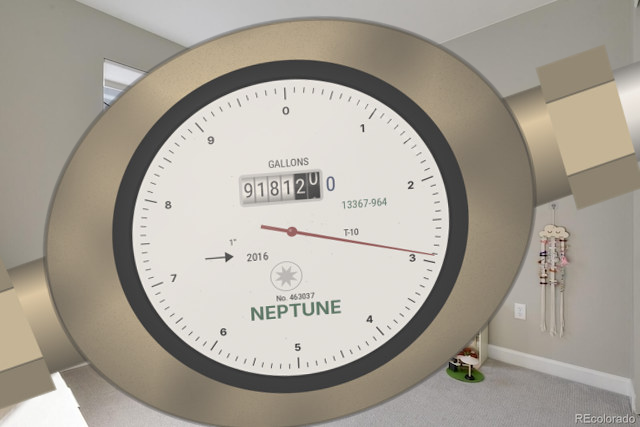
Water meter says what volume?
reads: 9181202.9 gal
